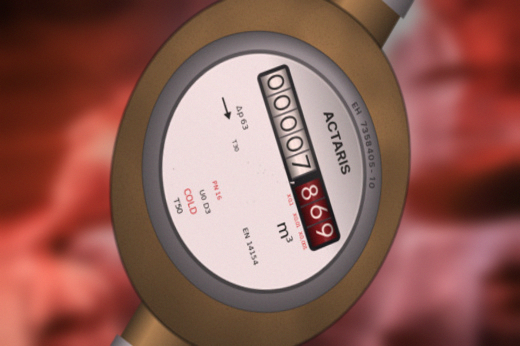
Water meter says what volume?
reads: 7.869 m³
